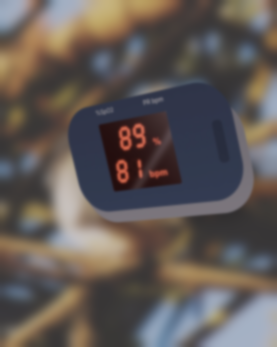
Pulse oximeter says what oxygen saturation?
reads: 89 %
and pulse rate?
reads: 81 bpm
